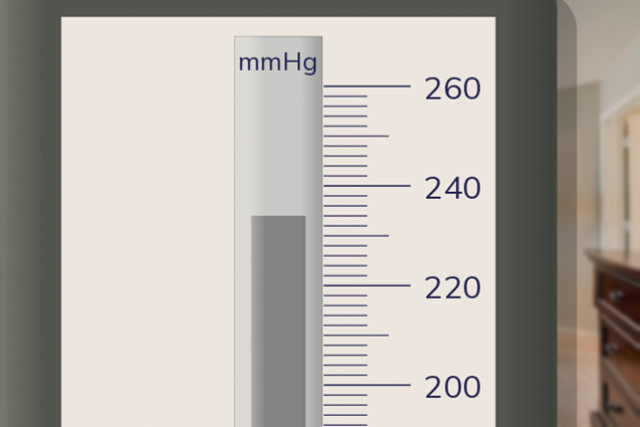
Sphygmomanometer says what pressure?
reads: 234 mmHg
